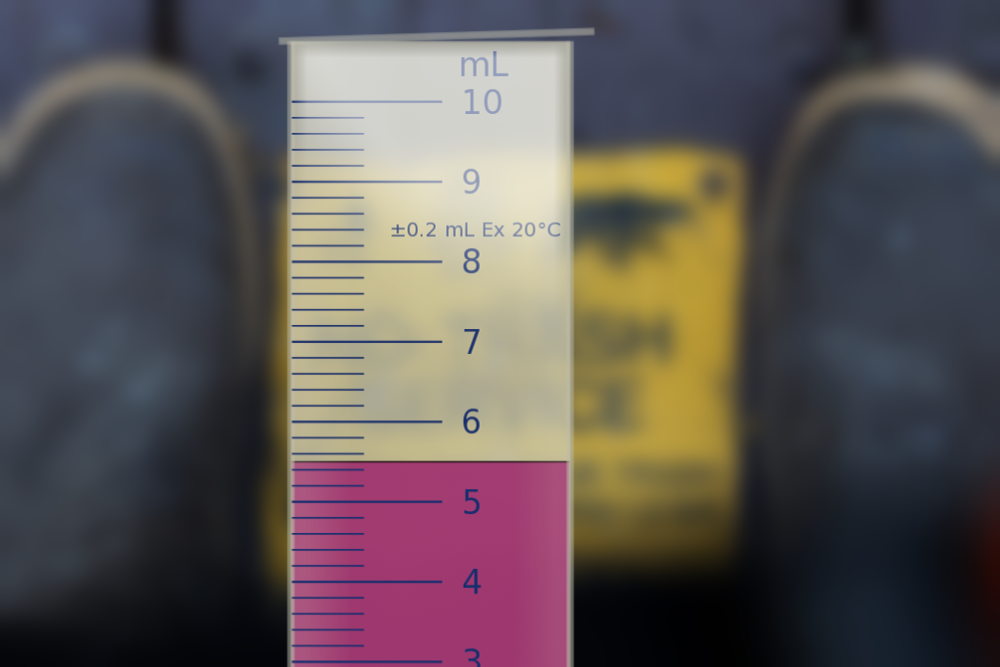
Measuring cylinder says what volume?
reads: 5.5 mL
